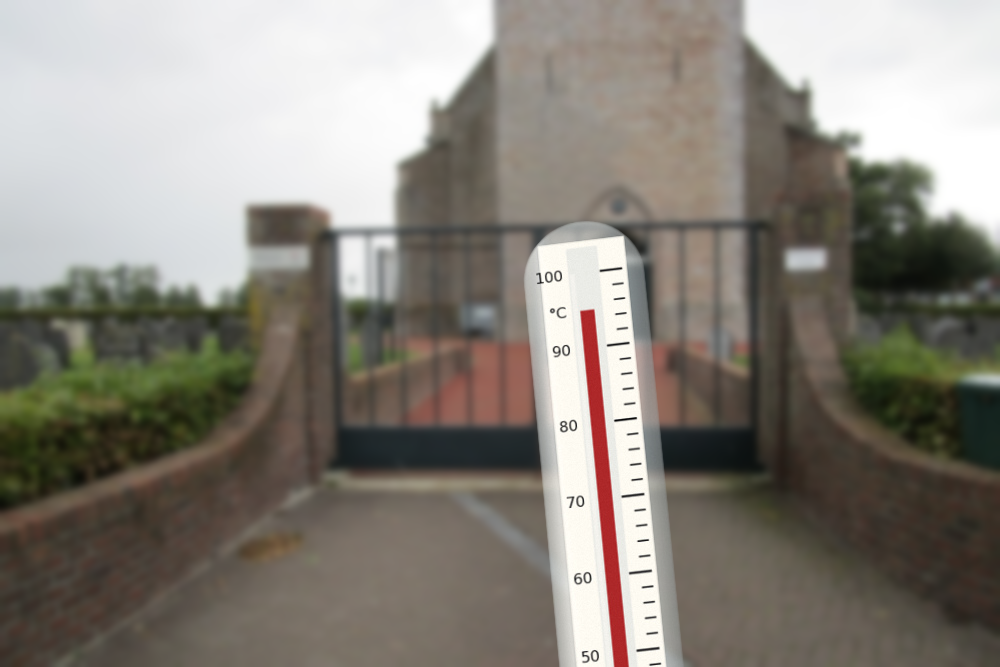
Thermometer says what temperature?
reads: 95 °C
